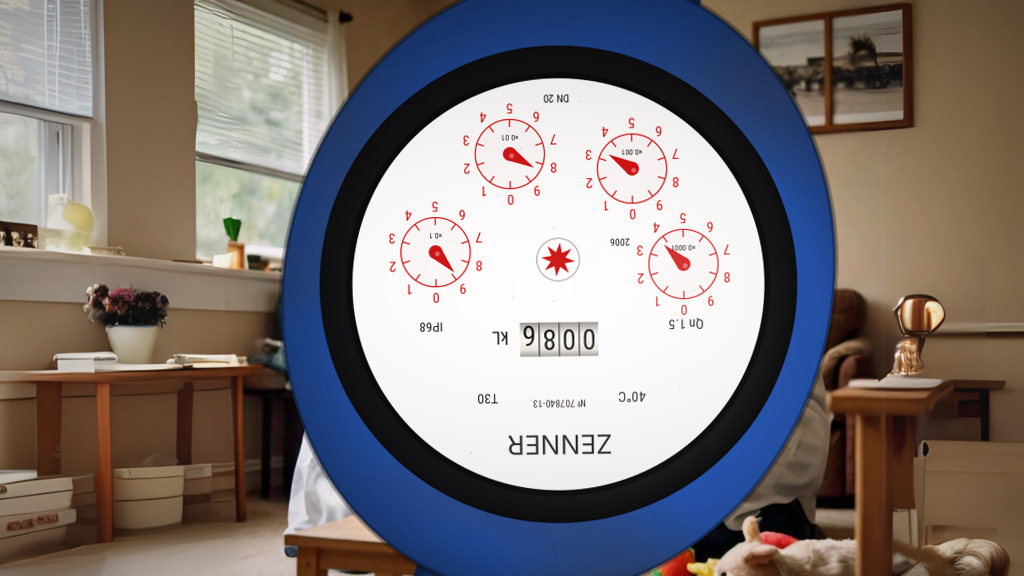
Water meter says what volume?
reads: 85.8833 kL
